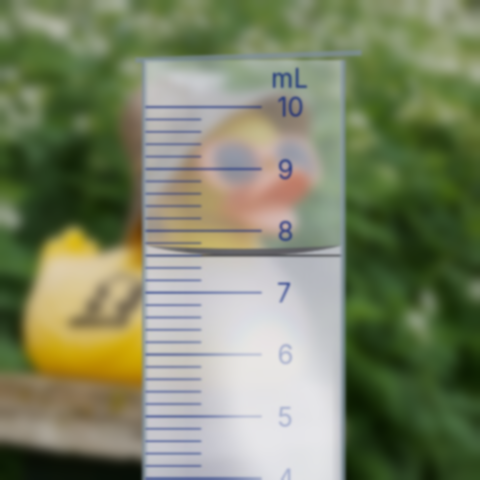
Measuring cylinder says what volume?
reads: 7.6 mL
